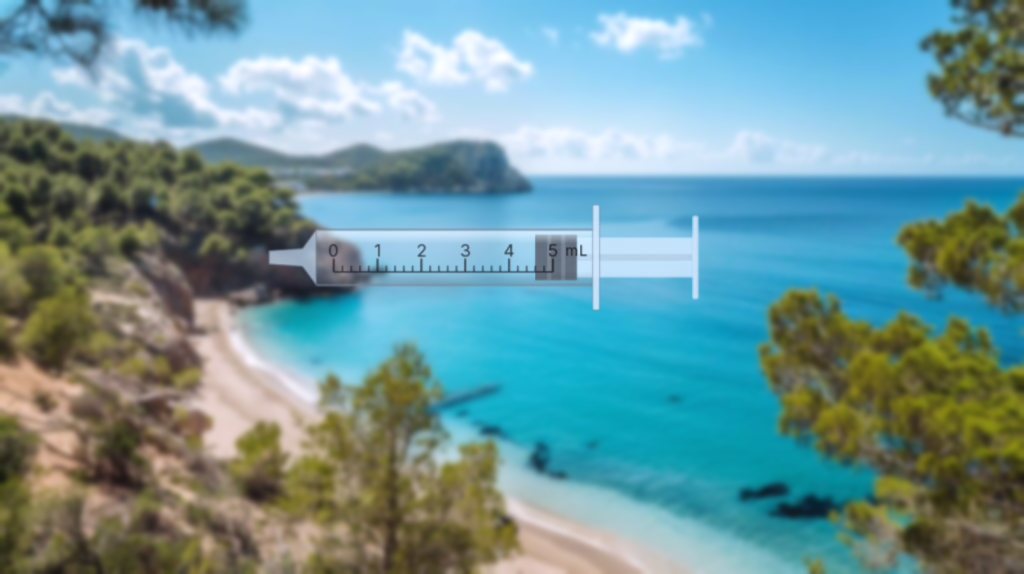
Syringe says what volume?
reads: 4.6 mL
